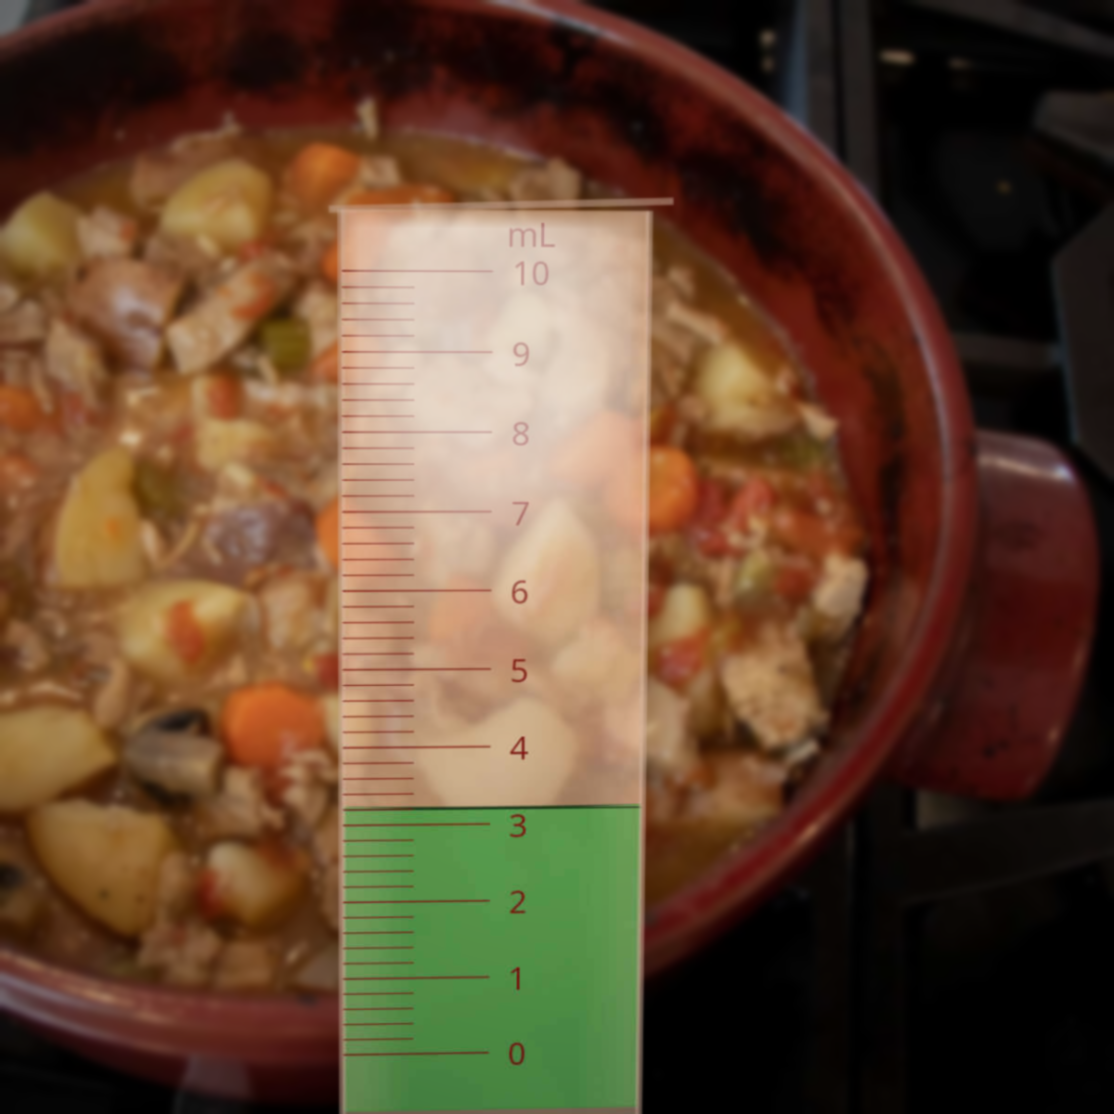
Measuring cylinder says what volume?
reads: 3.2 mL
